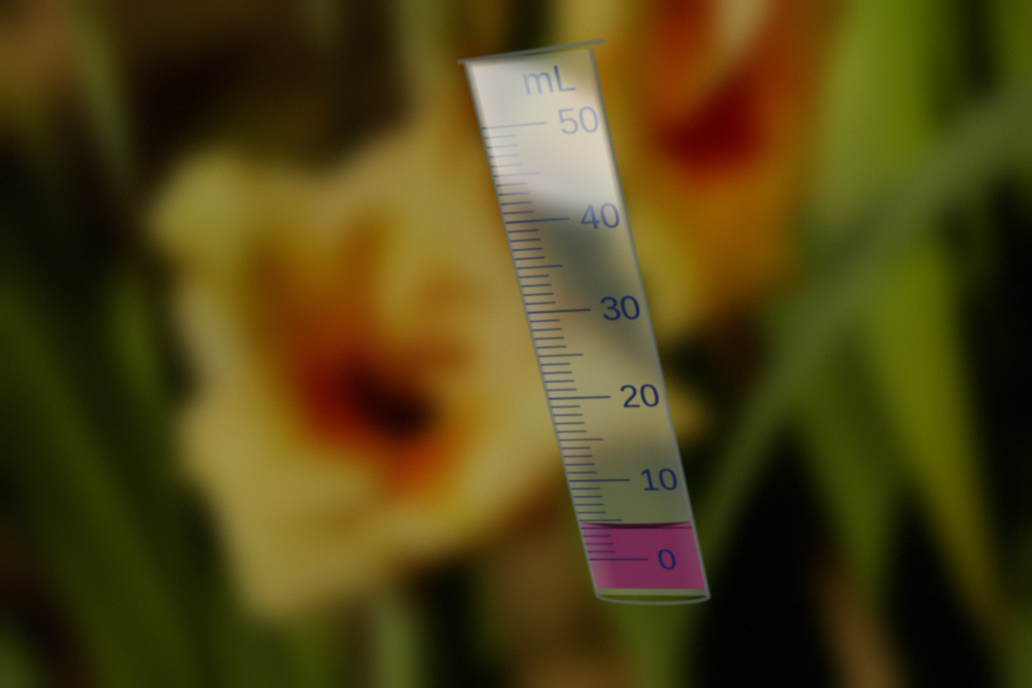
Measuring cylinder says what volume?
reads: 4 mL
